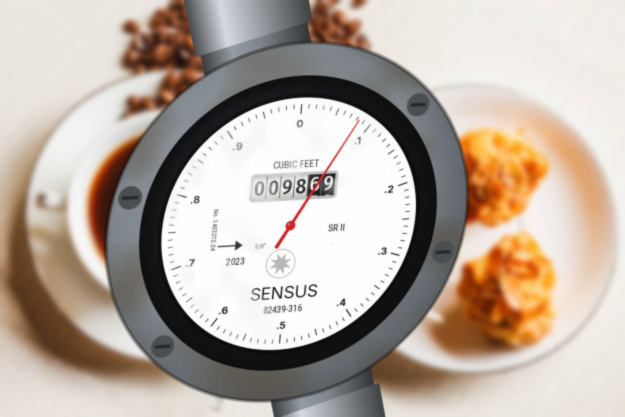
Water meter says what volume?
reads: 9869.08 ft³
